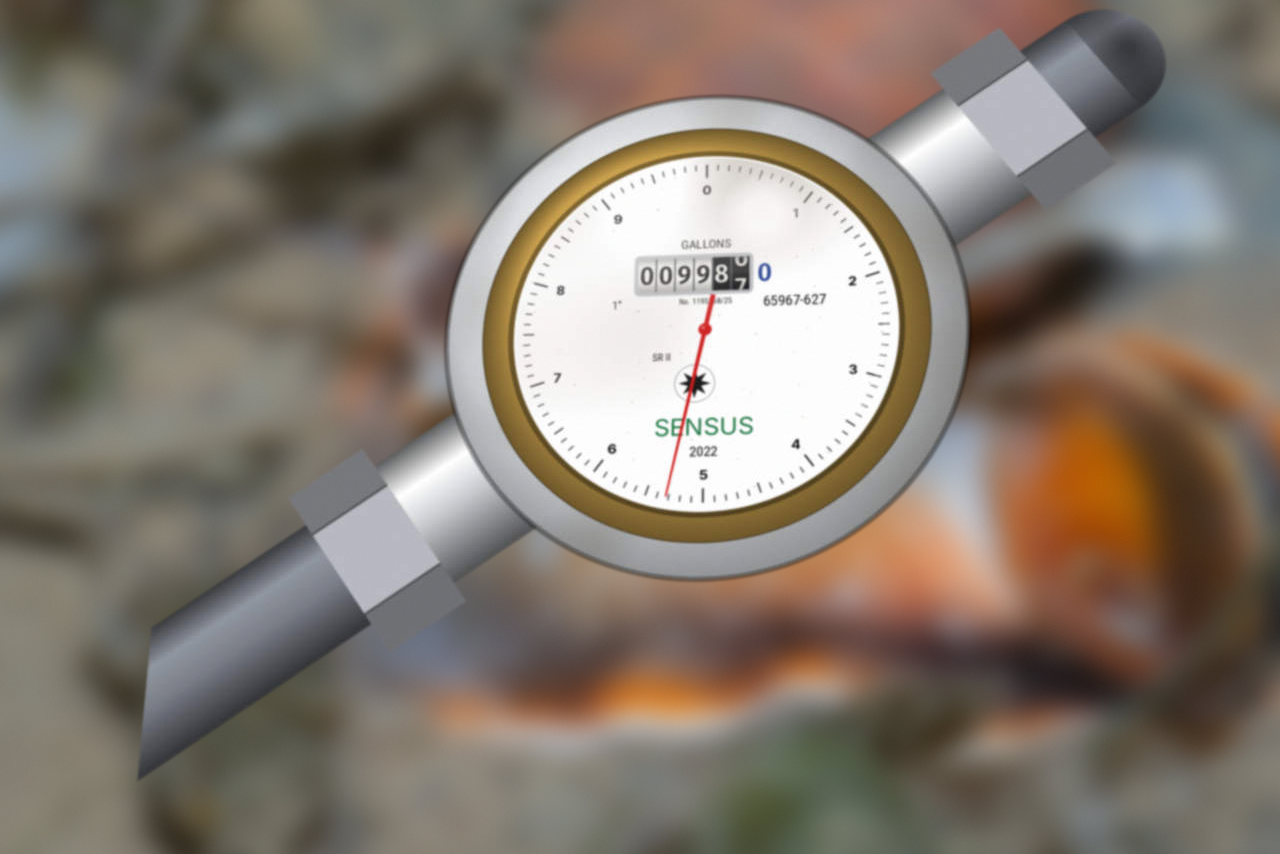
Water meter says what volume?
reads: 99865.3 gal
